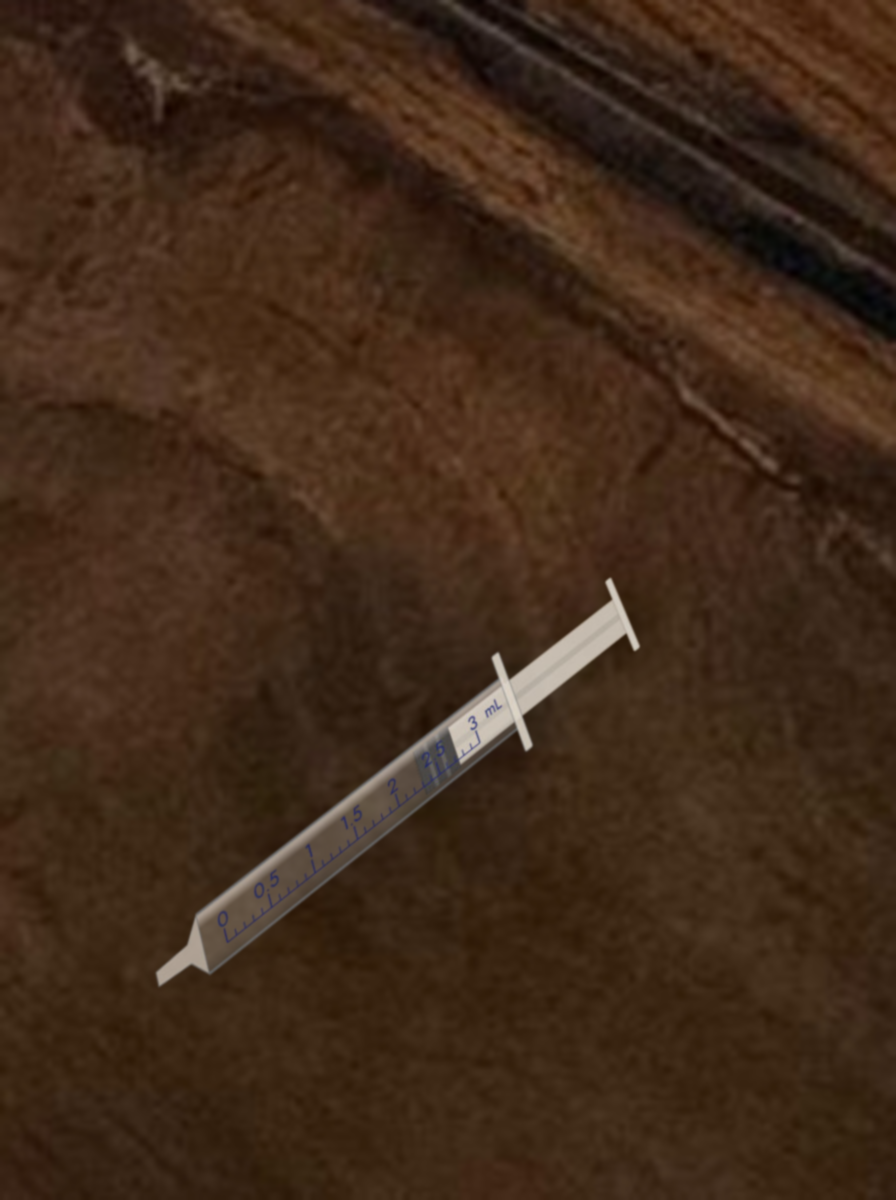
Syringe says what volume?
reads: 2.3 mL
